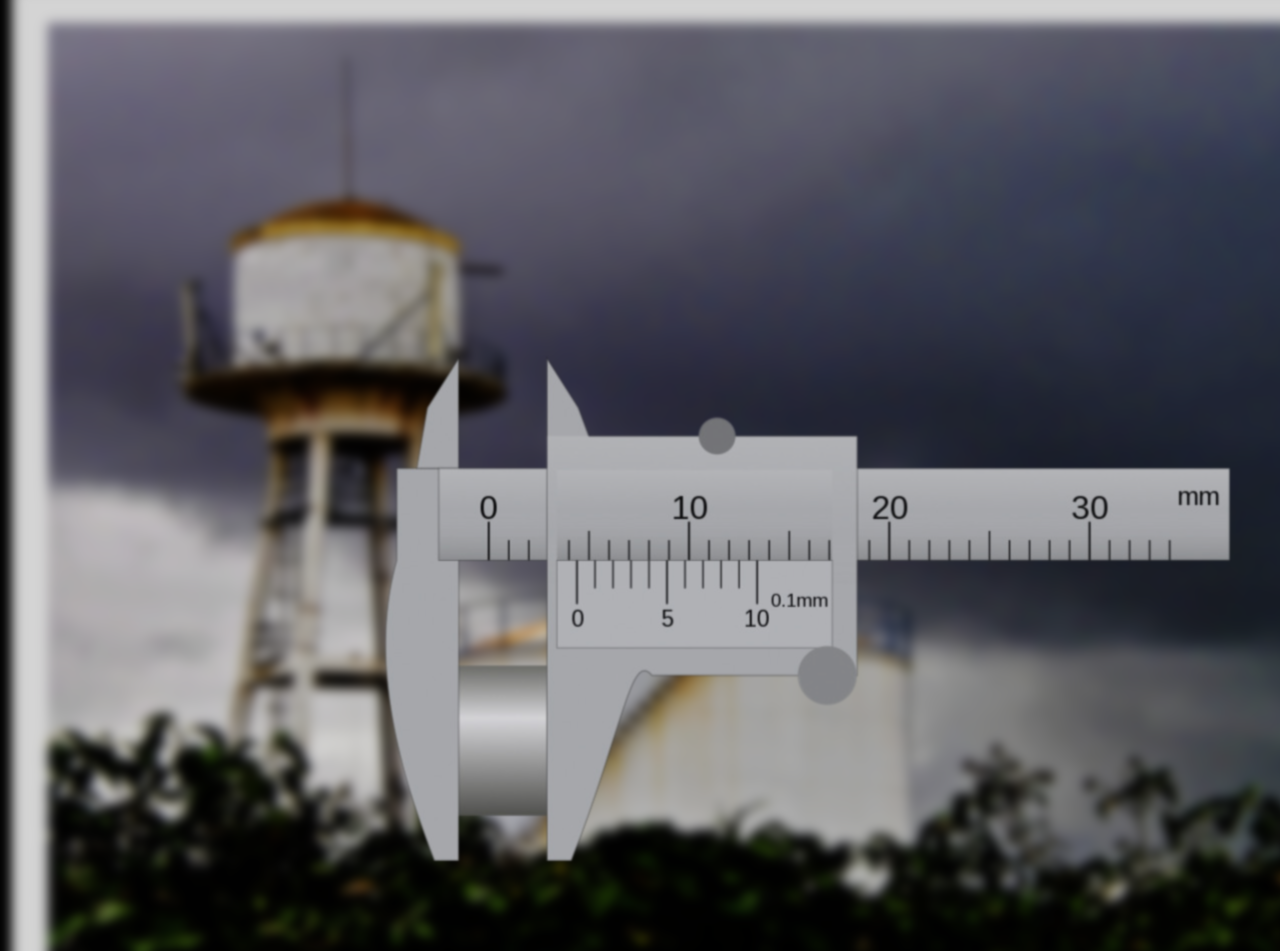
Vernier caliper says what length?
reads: 4.4 mm
